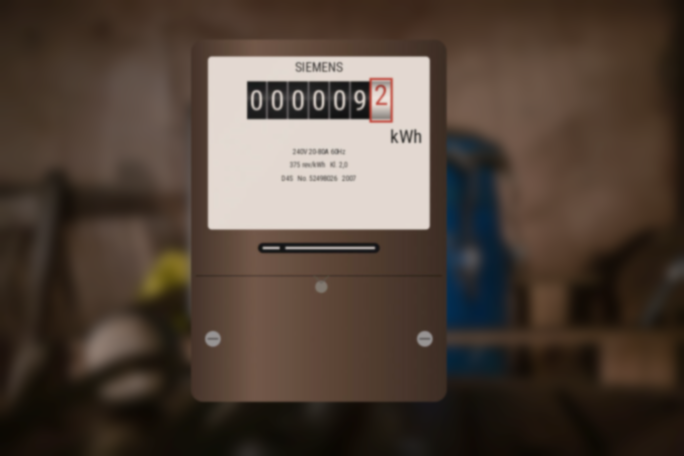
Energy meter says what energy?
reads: 9.2 kWh
